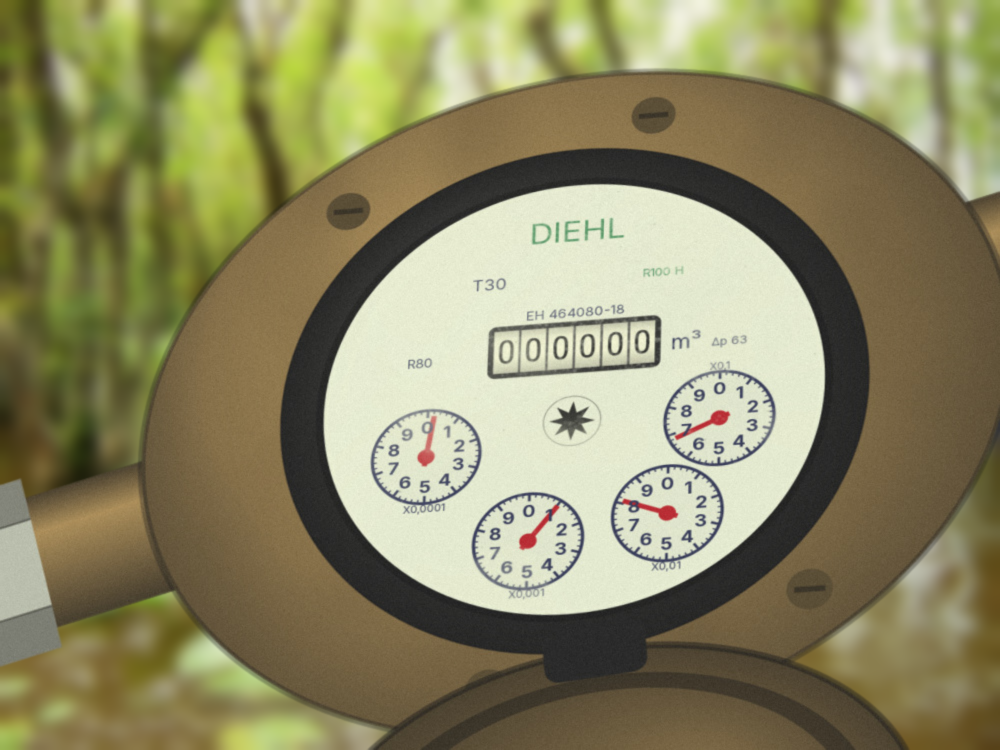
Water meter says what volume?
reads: 0.6810 m³
